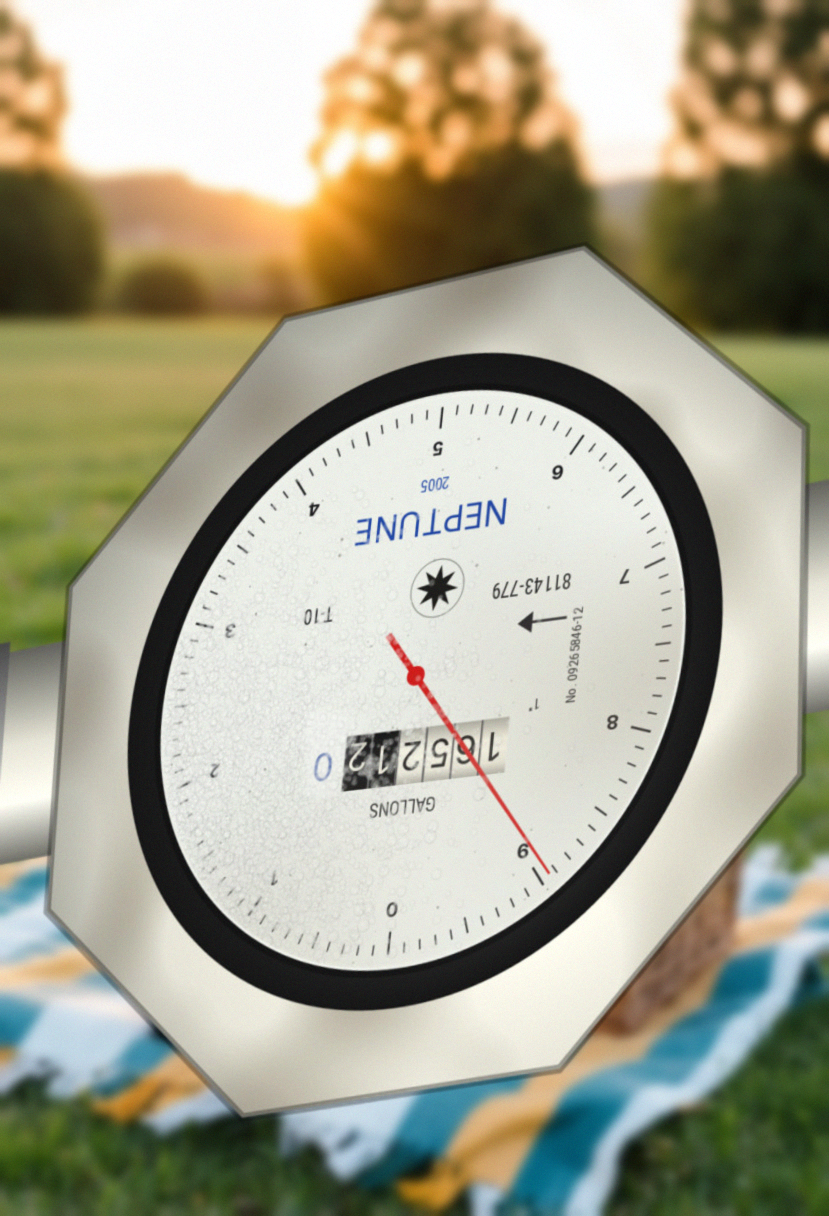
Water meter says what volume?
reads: 1652118.9 gal
